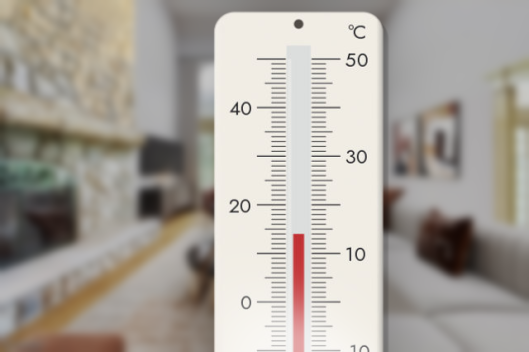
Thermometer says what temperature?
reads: 14 °C
